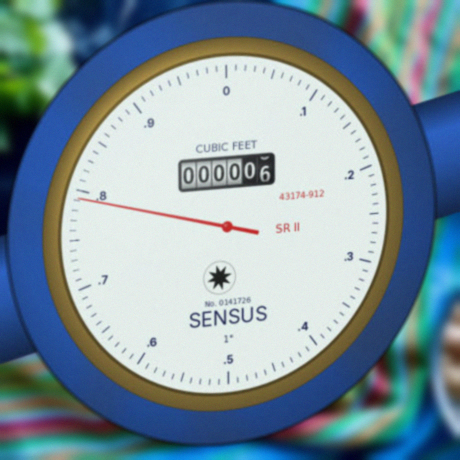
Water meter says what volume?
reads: 5.79 ft³
